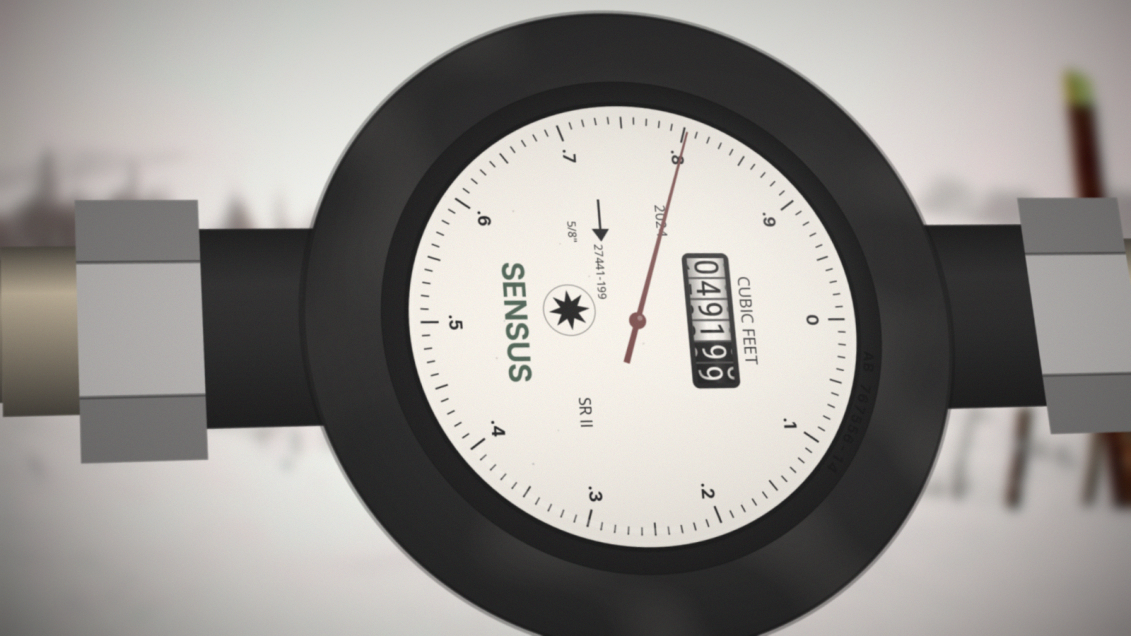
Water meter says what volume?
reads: 49198.80 ft³
